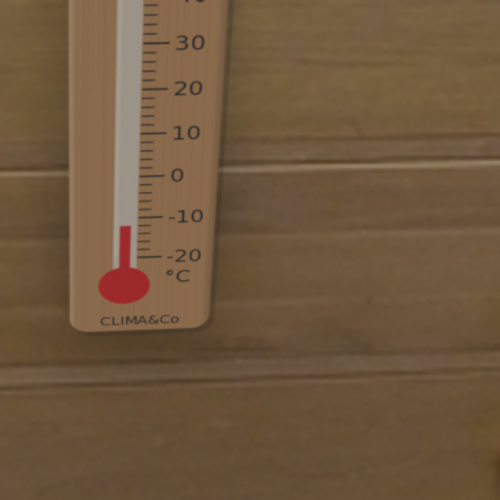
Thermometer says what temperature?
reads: -12 °C
